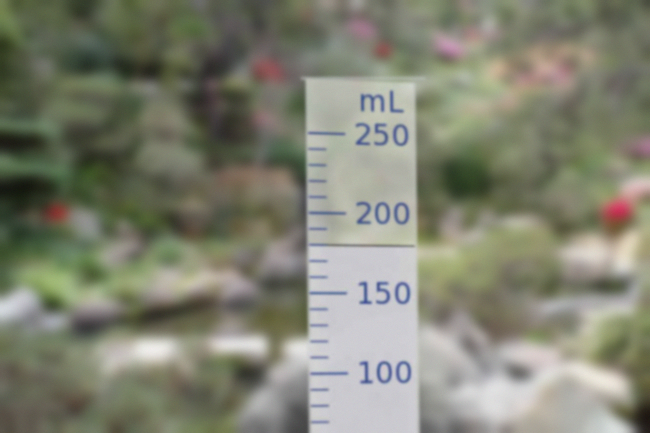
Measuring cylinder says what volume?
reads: 180 mL
